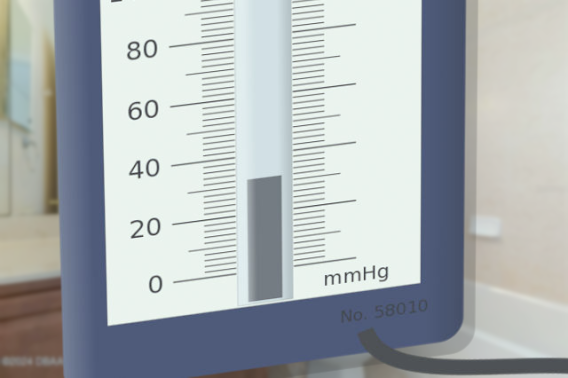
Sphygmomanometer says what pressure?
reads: 32 mmHg
